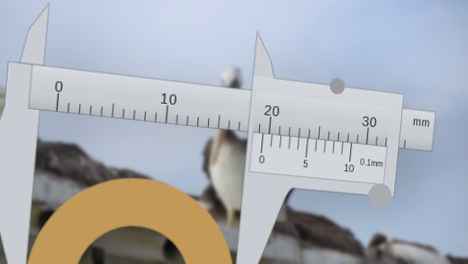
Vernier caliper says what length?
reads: 19.4 mm
